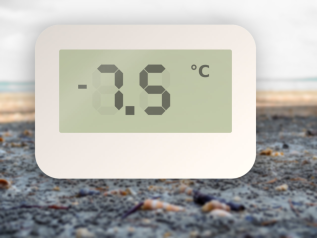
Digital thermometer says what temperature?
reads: -7.5 °C
